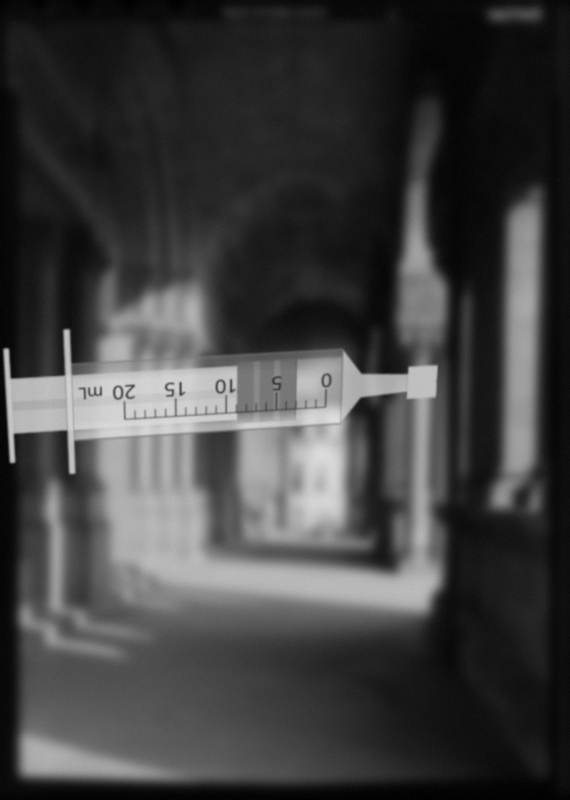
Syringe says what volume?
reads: 3 mL
